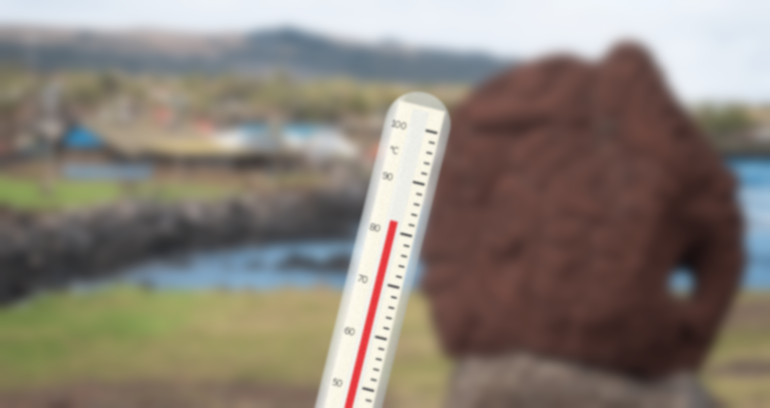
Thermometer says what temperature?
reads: 82 °C
